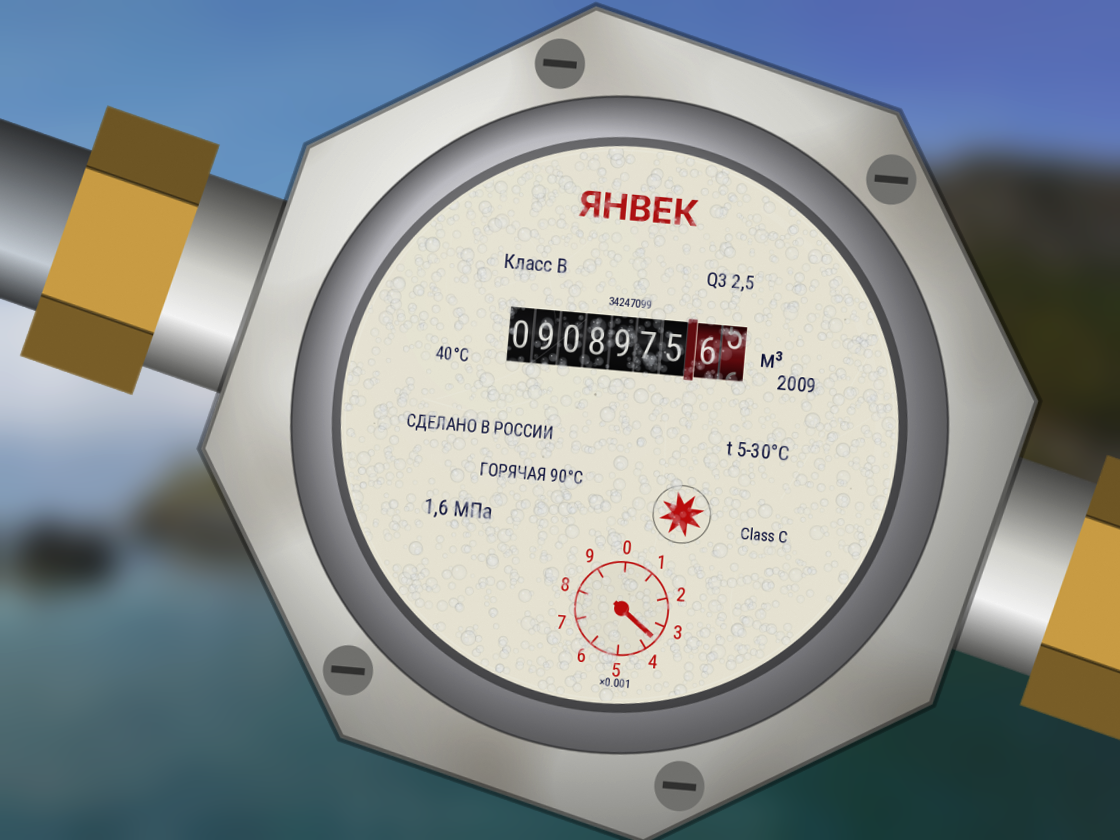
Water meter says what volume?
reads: 908975.653 m³
